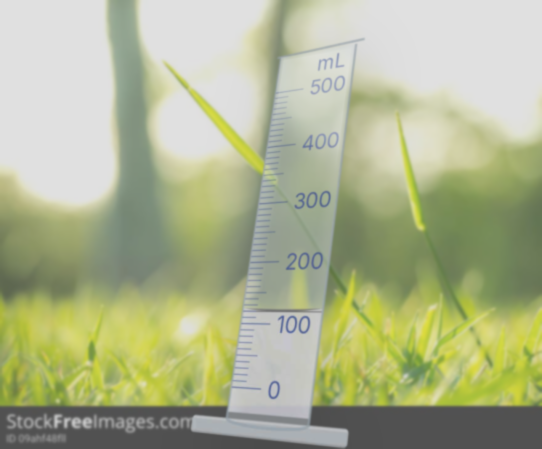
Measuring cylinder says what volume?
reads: 120 mL
